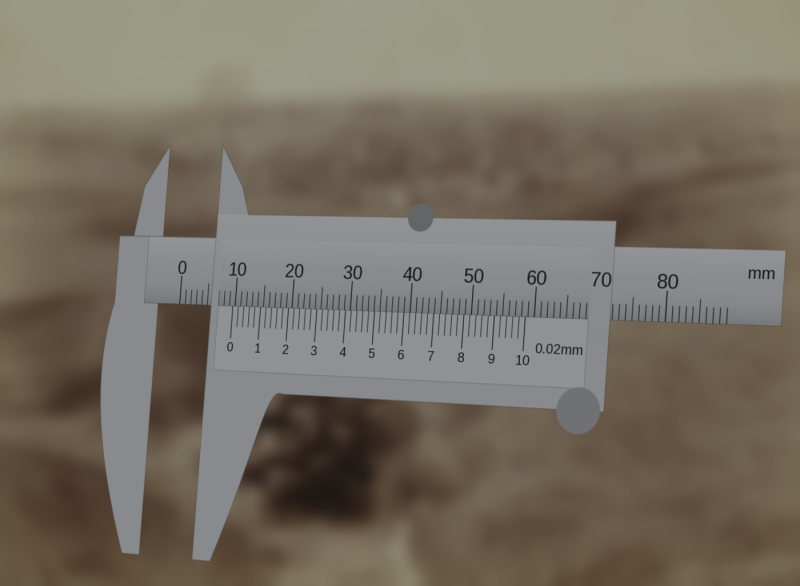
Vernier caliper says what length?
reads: 9.6 mm
